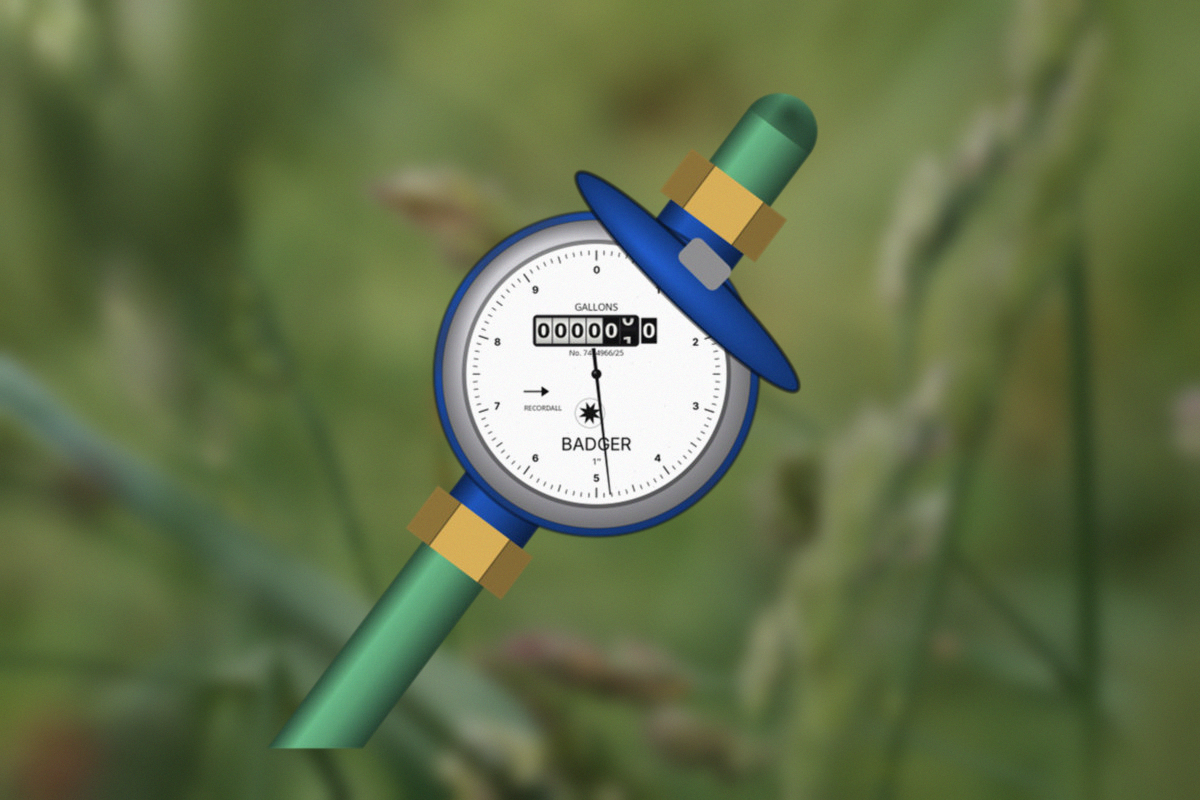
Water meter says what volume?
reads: 4.8 gal
